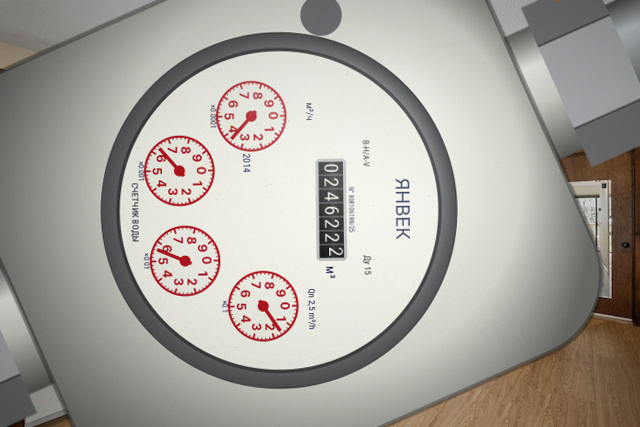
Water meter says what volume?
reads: 246222.1563 m³
